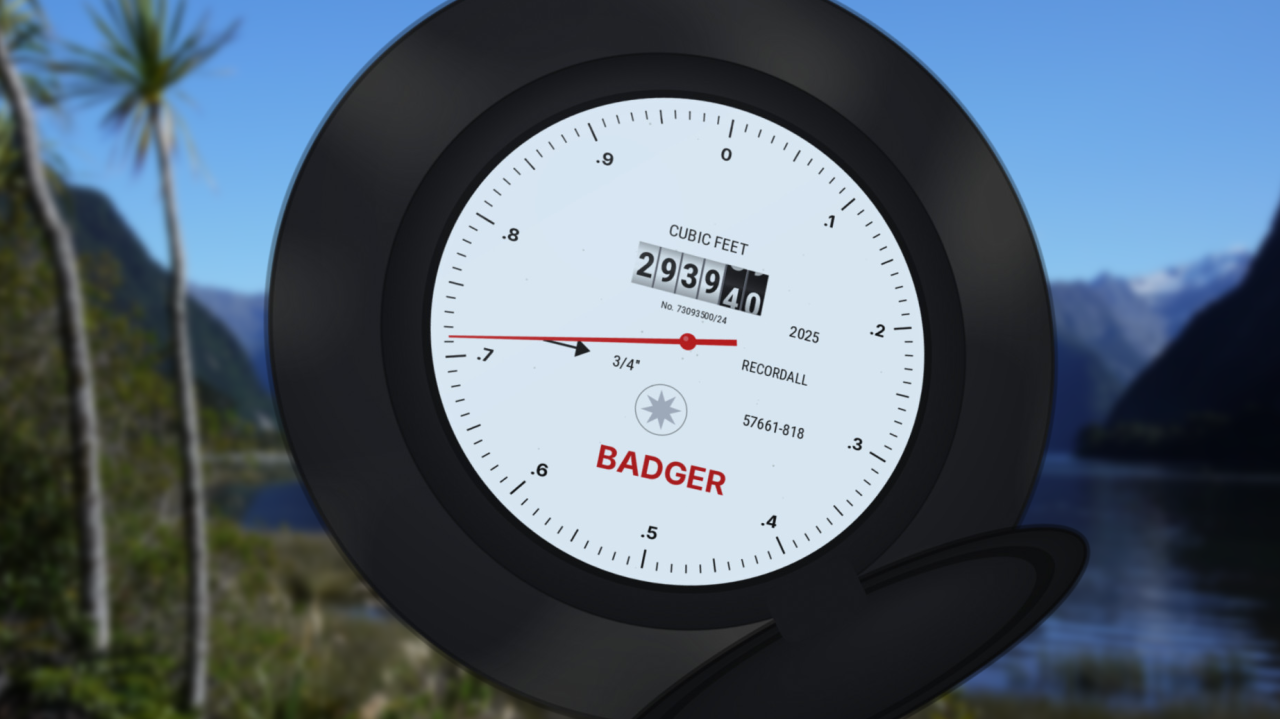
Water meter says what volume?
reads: 293939.71 ft³
